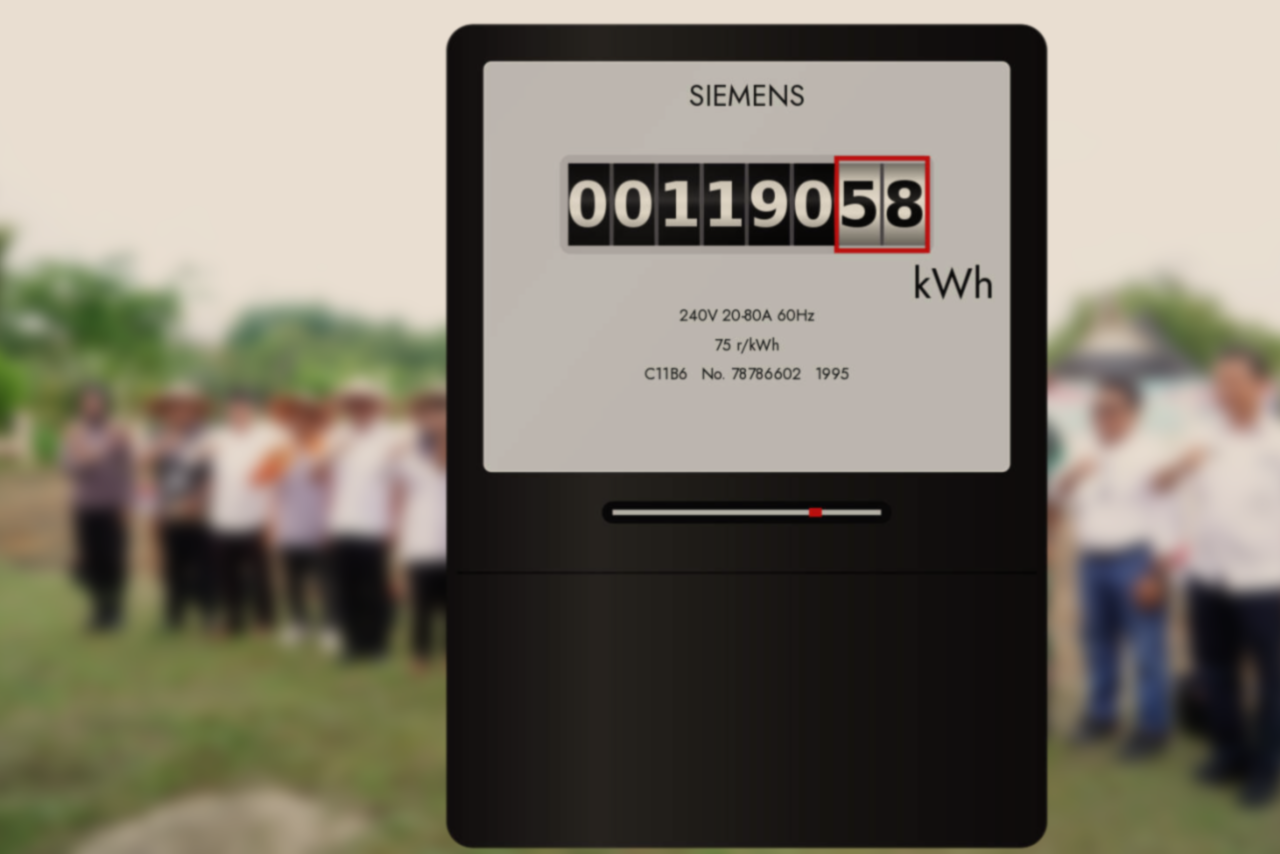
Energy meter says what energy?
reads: 1190.58 kWh
